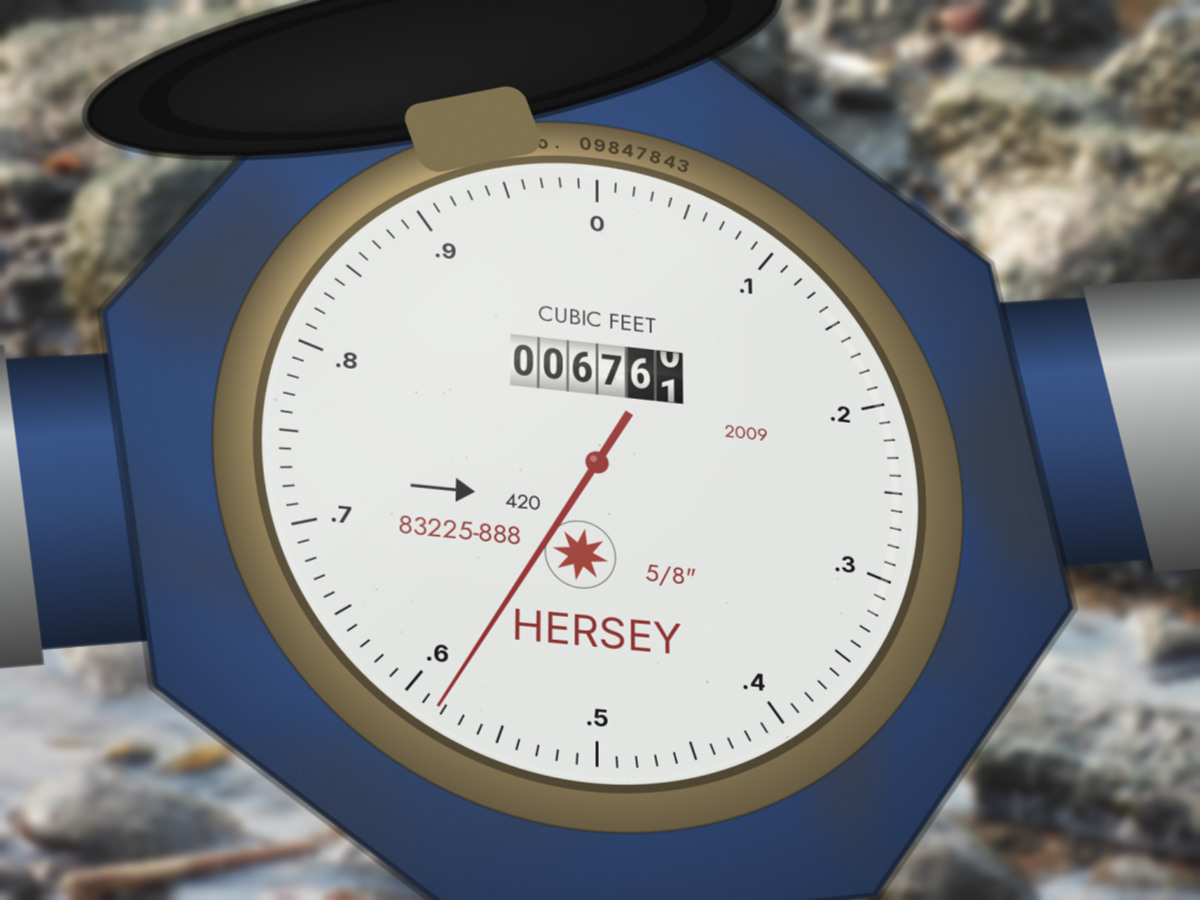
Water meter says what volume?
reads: 6760.58 ft³
